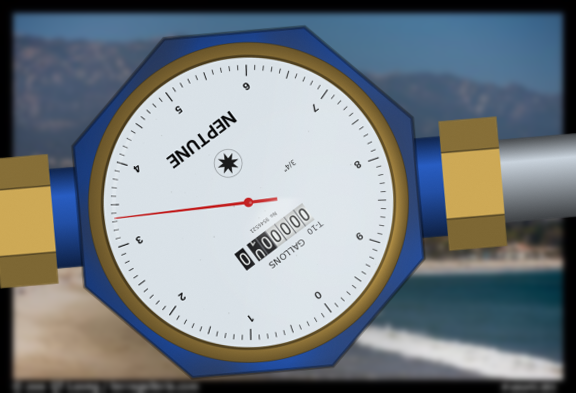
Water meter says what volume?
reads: 3.3 gal
